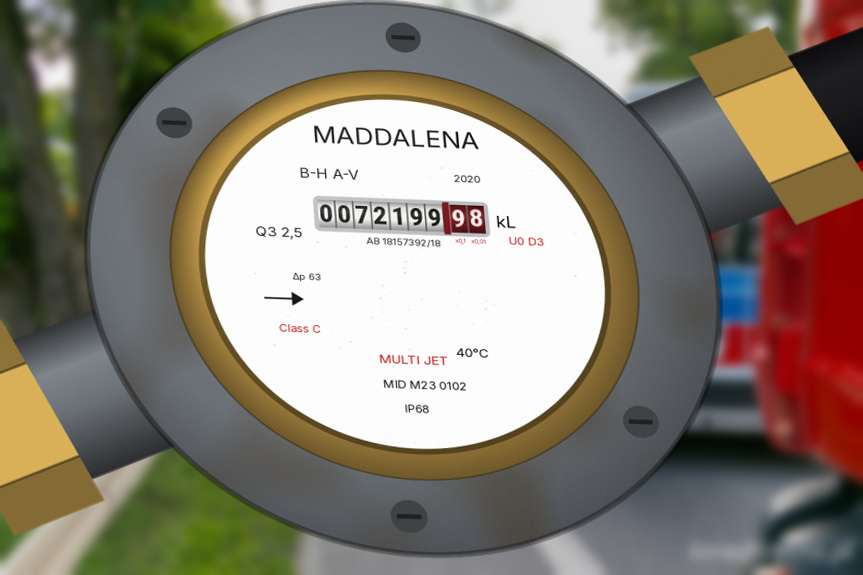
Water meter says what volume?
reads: 72199.98 kL
